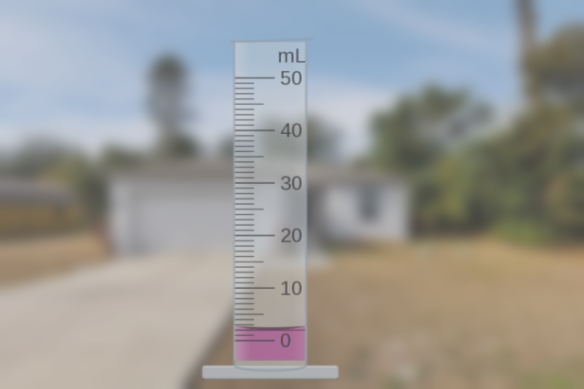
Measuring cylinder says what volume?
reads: 2 mL
